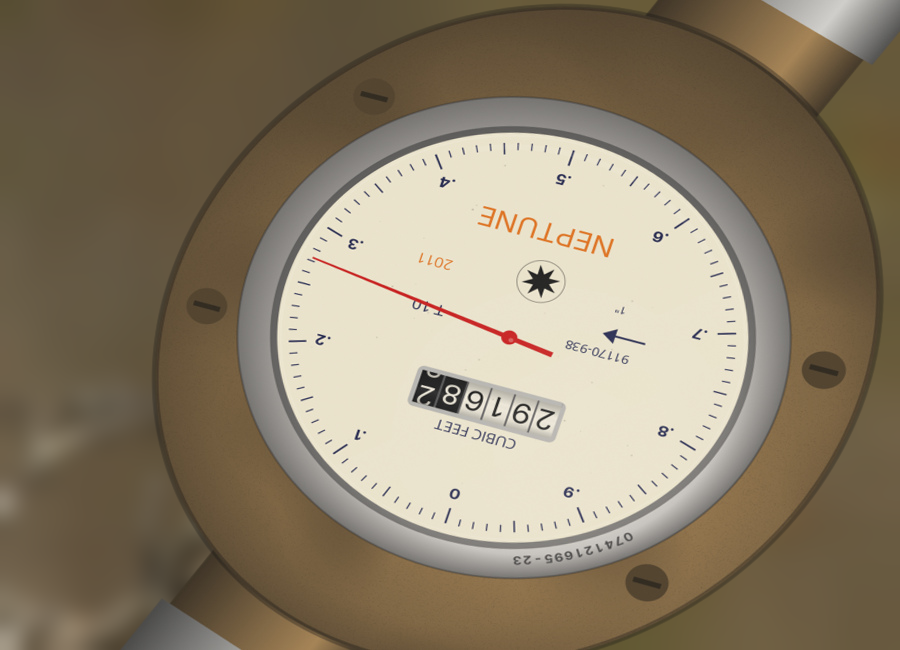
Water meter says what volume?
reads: 291682.27 ft³
